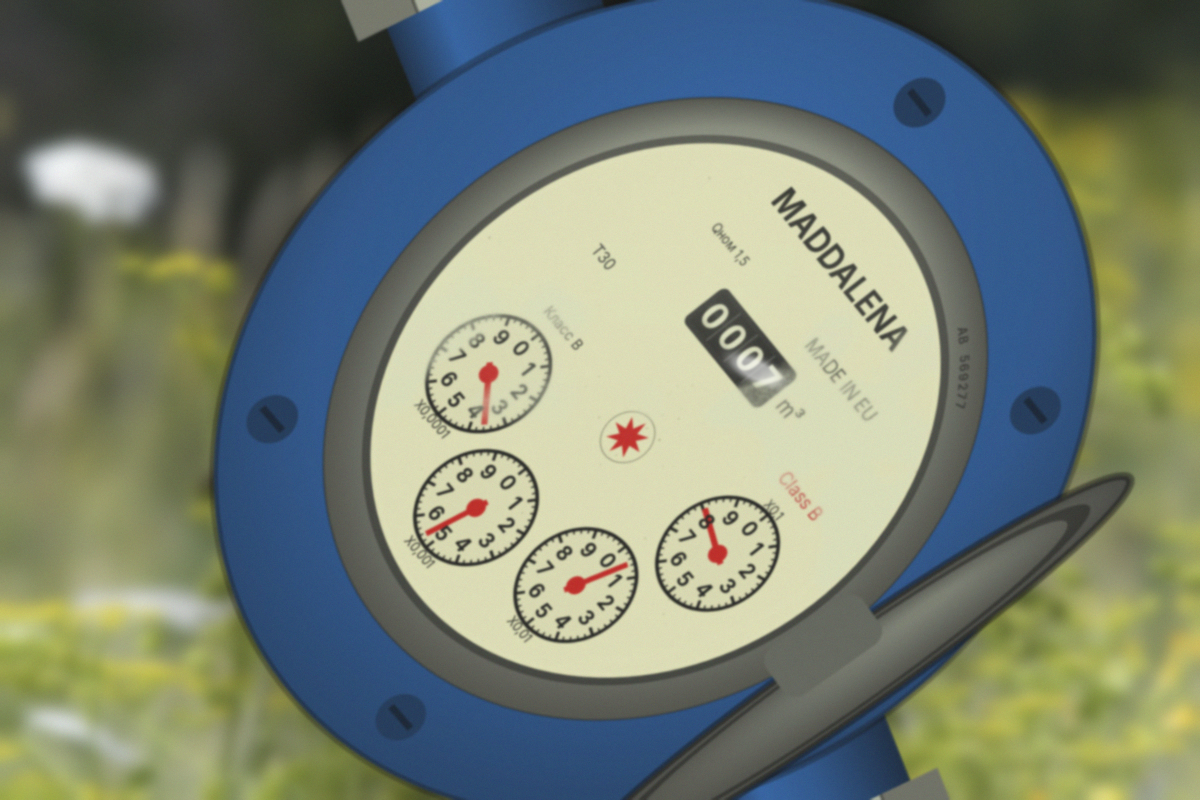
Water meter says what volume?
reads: 7.8053 m³
